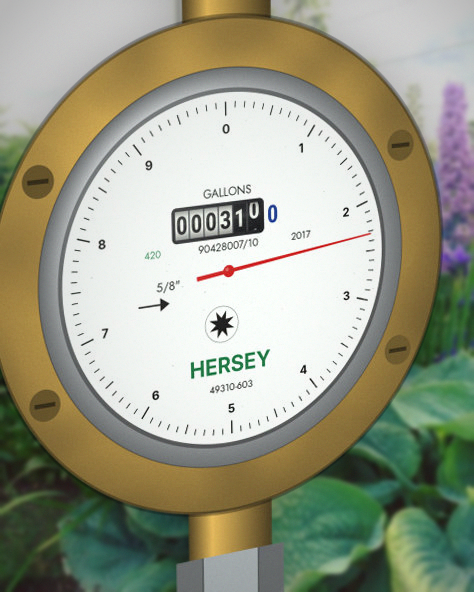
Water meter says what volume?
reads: 3102.3 gal
